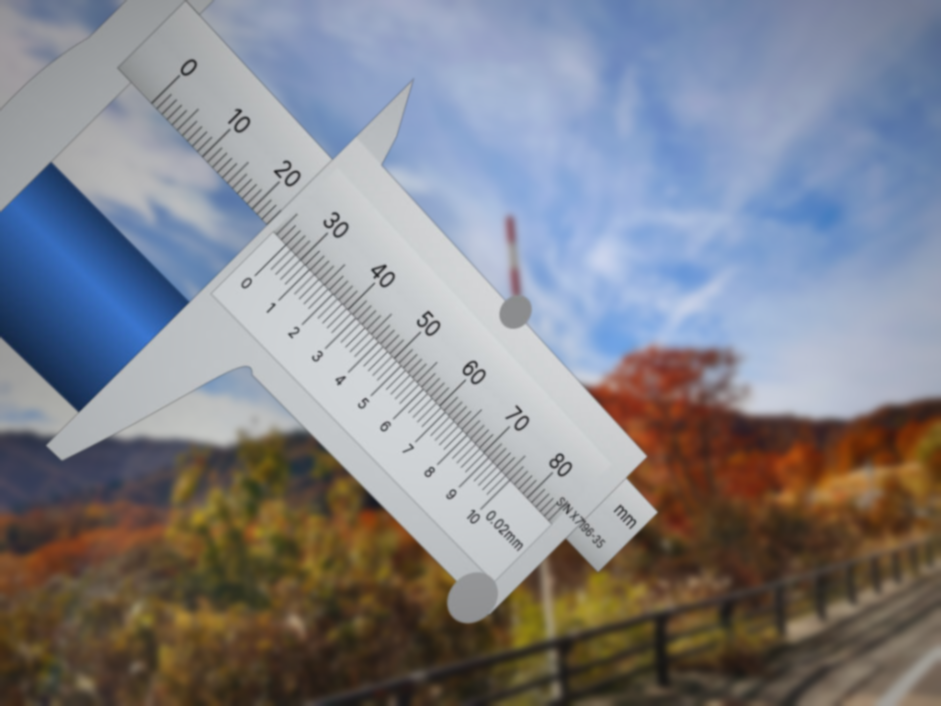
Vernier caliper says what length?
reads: 27.0 mm
